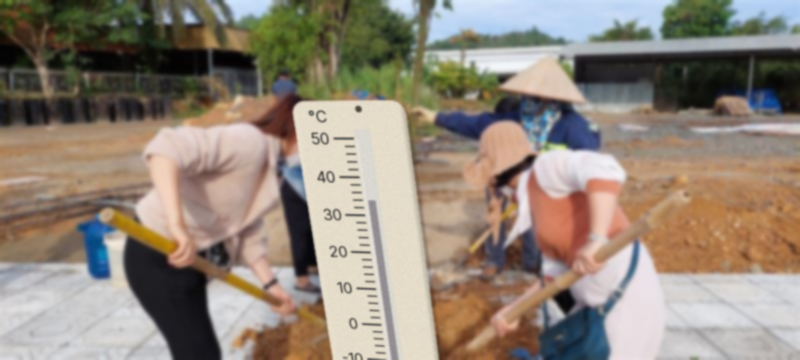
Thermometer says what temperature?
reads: 34 °C
